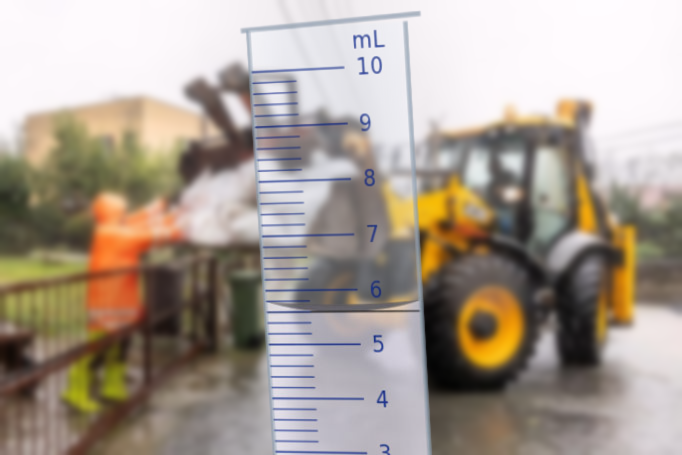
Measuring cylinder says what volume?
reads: 5.6 mL
